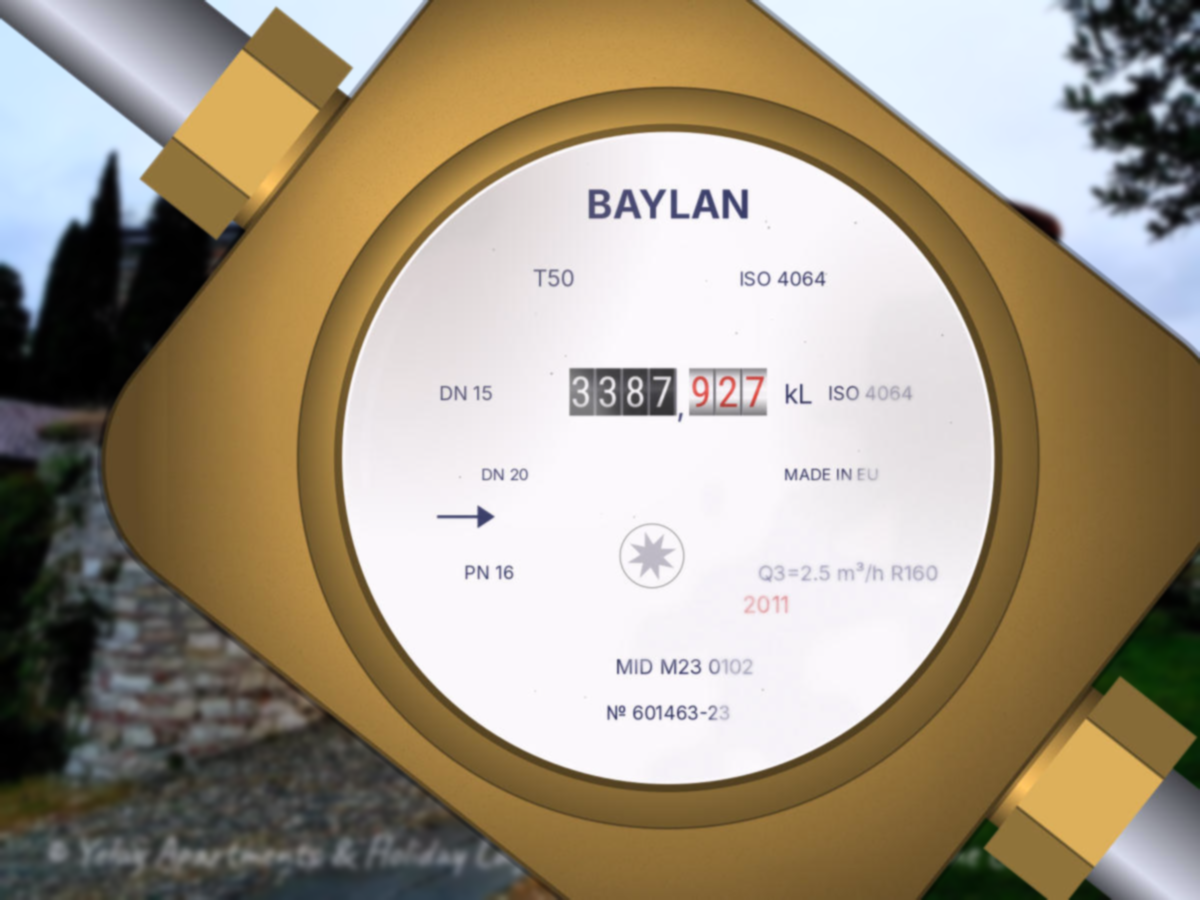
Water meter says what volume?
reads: 3387.927 kL
